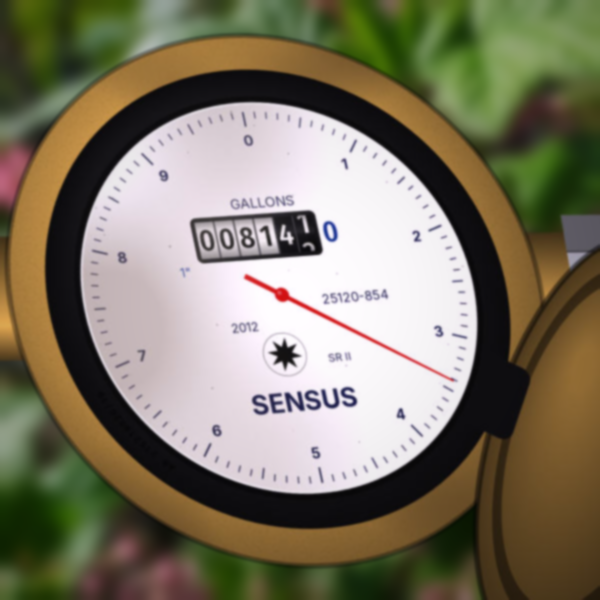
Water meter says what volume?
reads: 81413.4 gal
